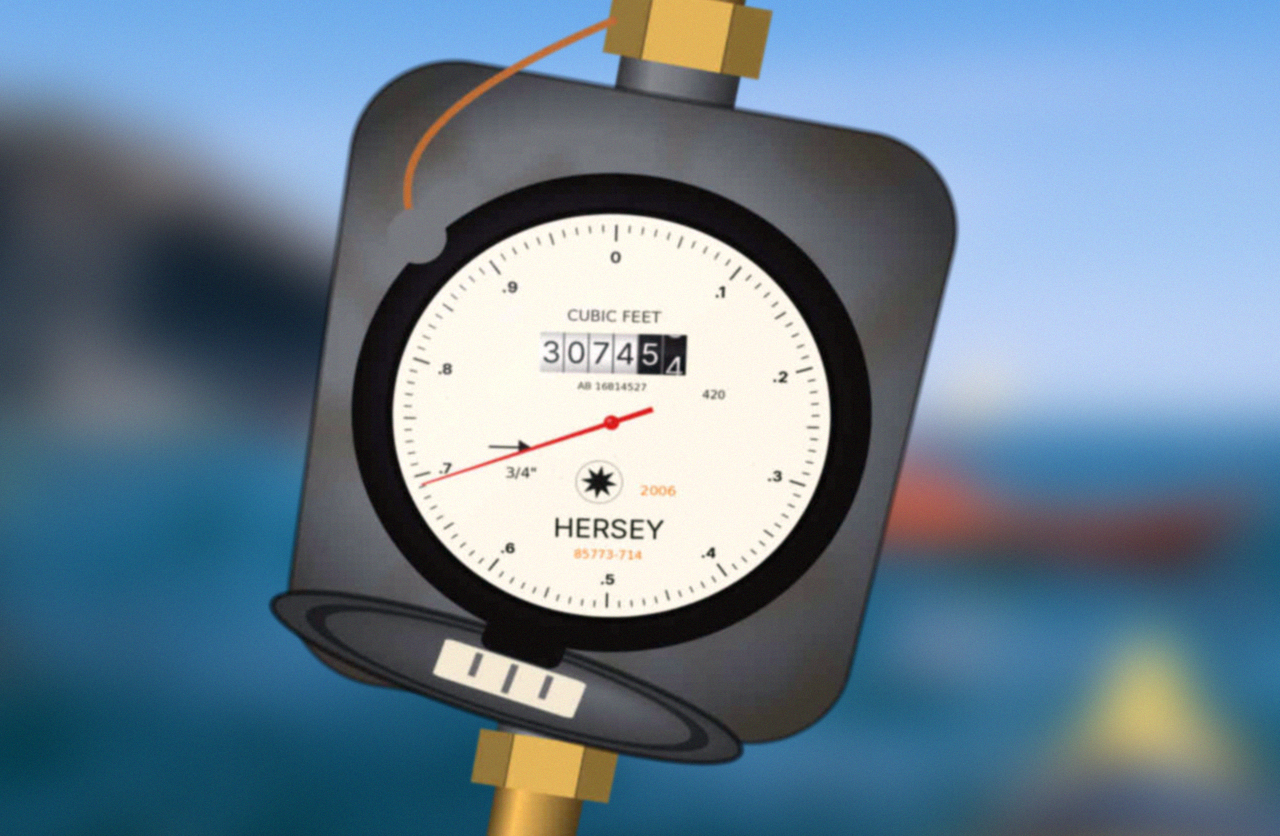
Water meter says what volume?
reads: 307453.69 ft³
